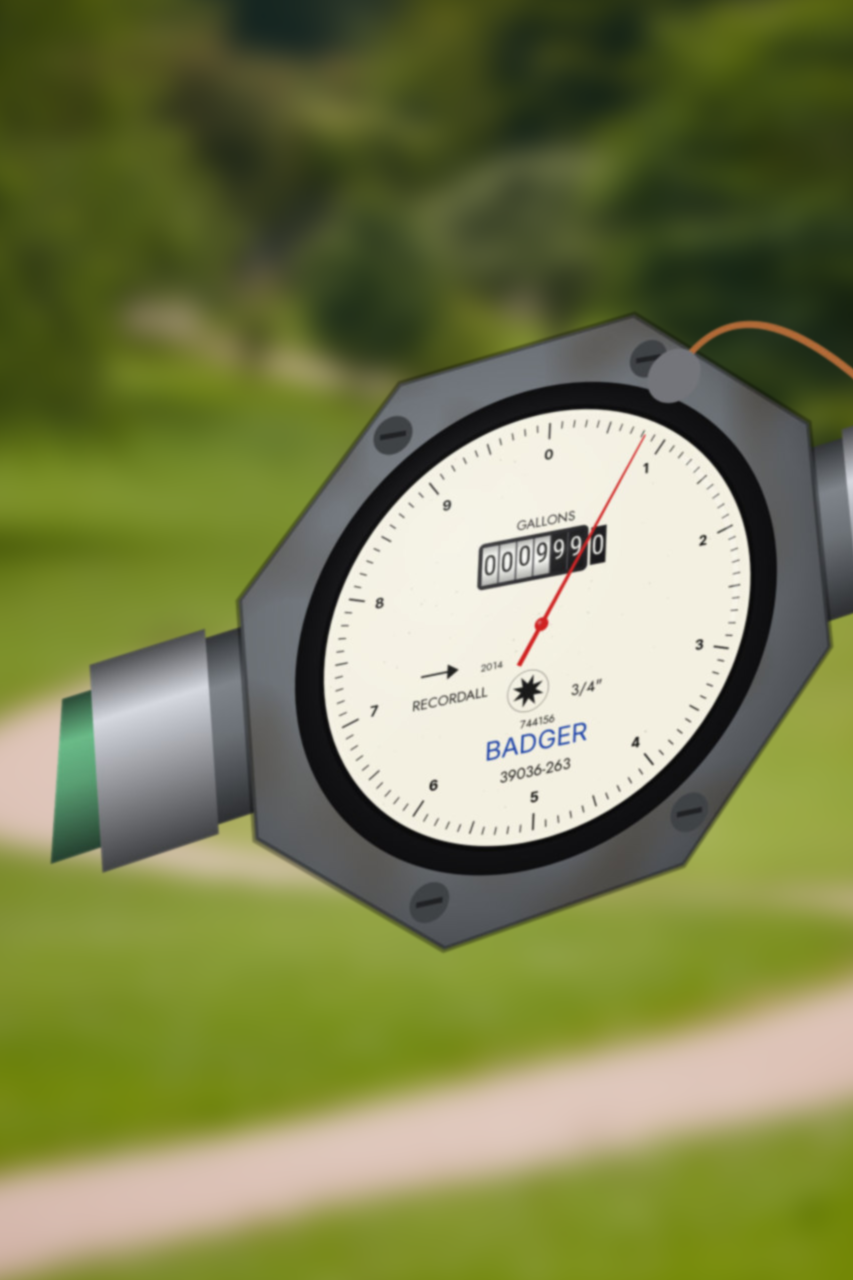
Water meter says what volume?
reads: 9990.8 gal
